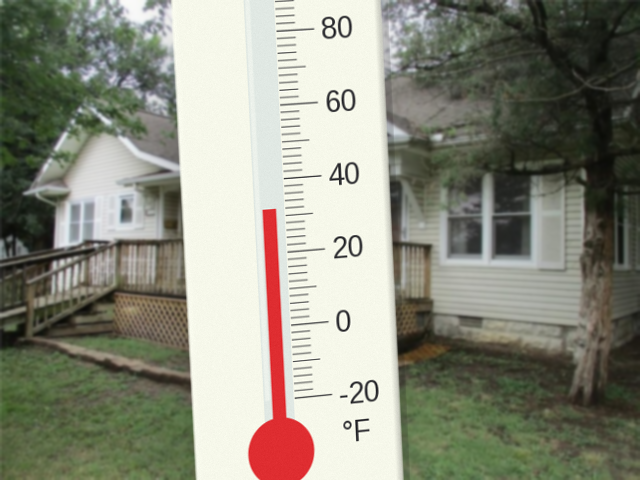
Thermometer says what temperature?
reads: 32 °F
